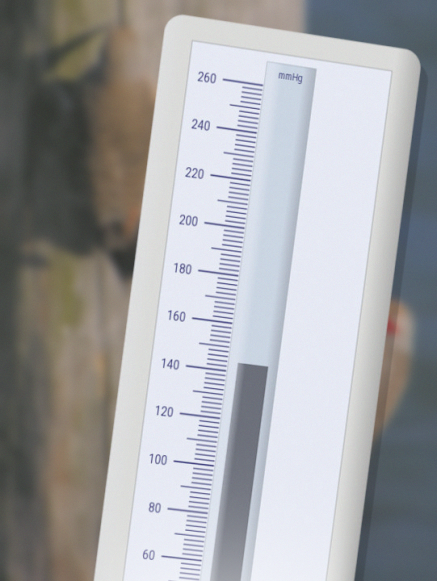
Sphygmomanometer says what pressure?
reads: 144 mmHg
